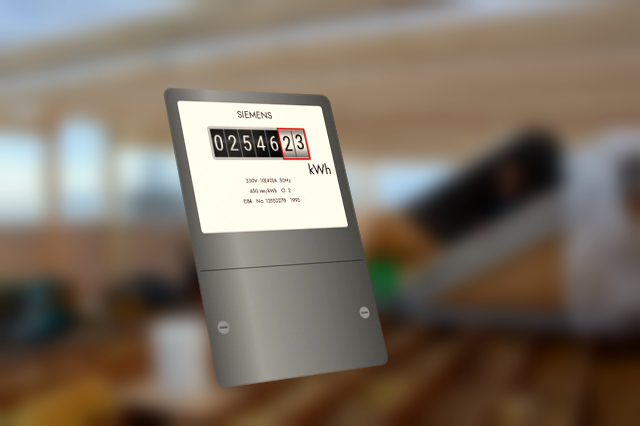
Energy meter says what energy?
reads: 2546.23 kWh
